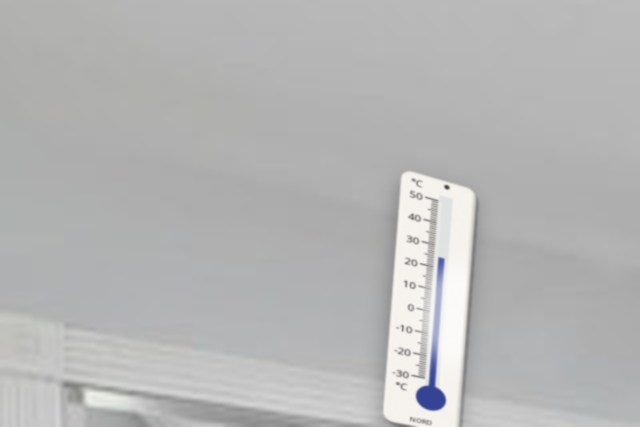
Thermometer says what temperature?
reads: 25 °C
